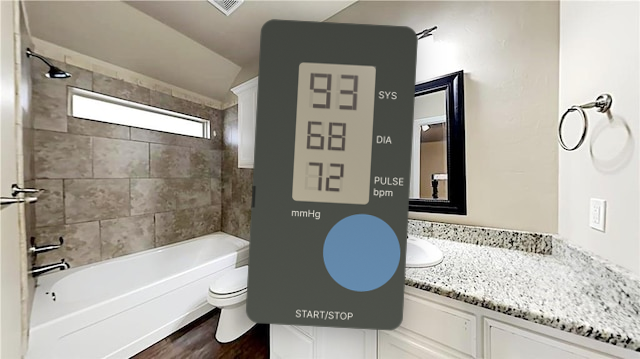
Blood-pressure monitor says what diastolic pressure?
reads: 68 mmHg
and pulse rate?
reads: 72 bpm
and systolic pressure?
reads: 93 mmHg
